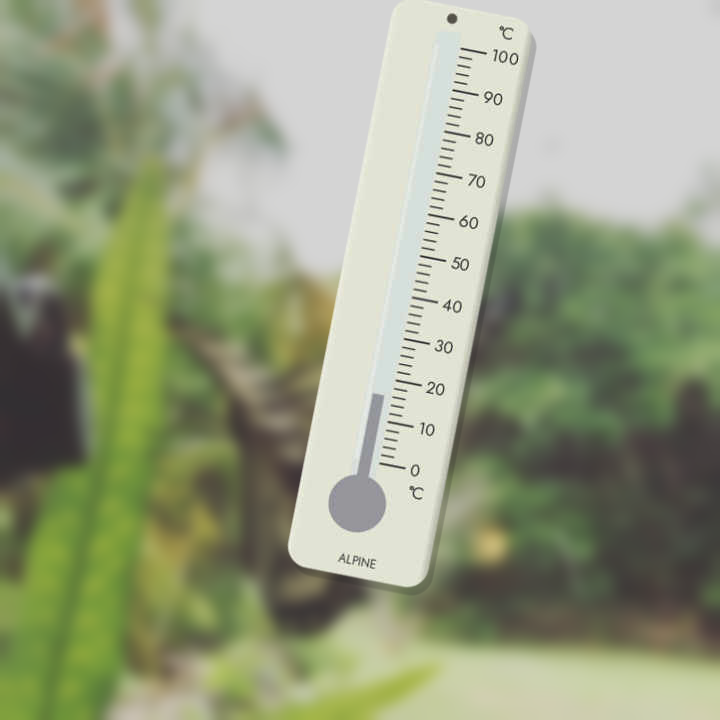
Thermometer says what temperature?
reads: 16 °C
